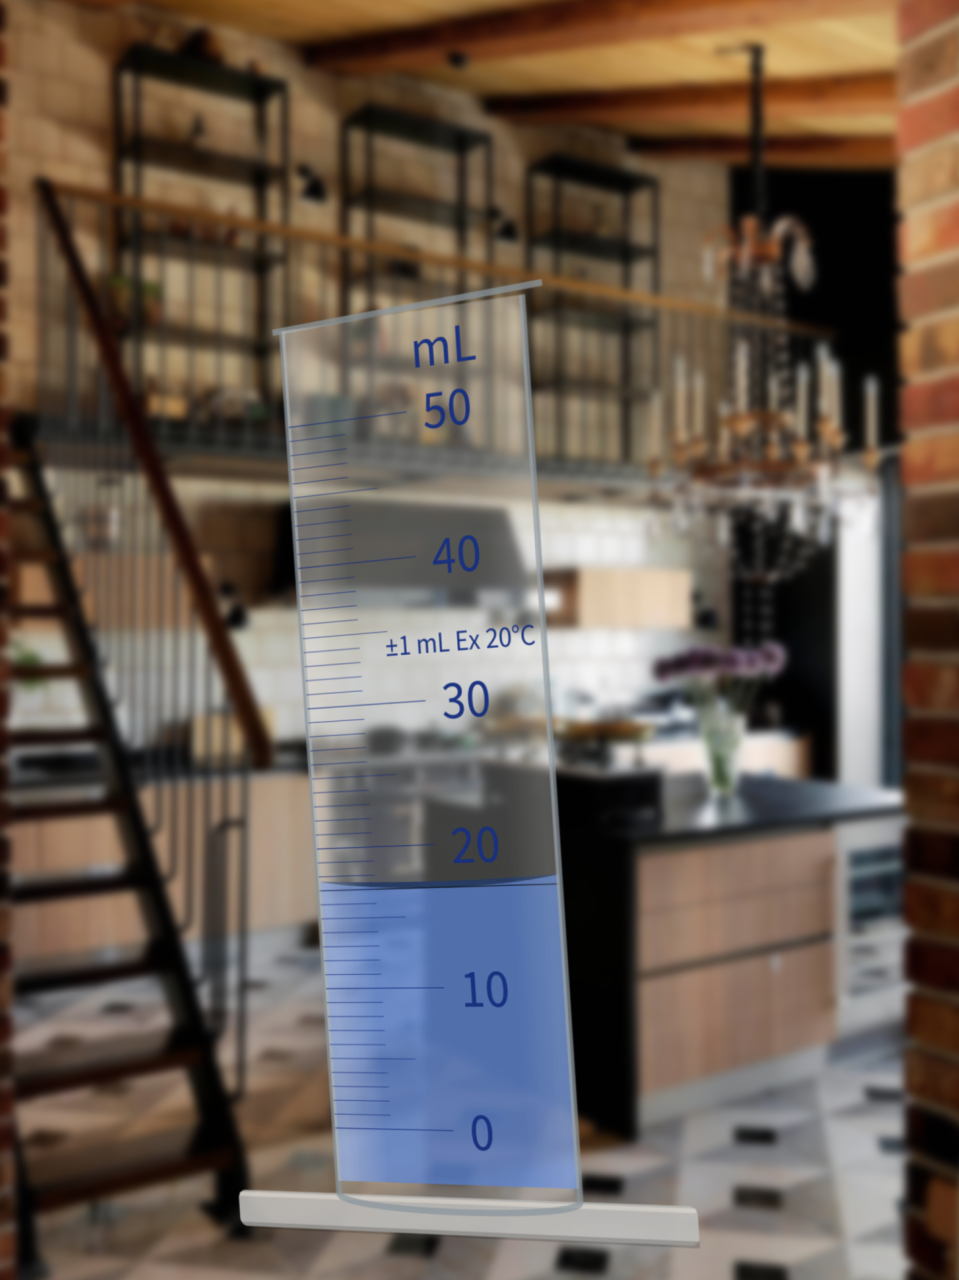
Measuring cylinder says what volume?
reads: 17 mL
